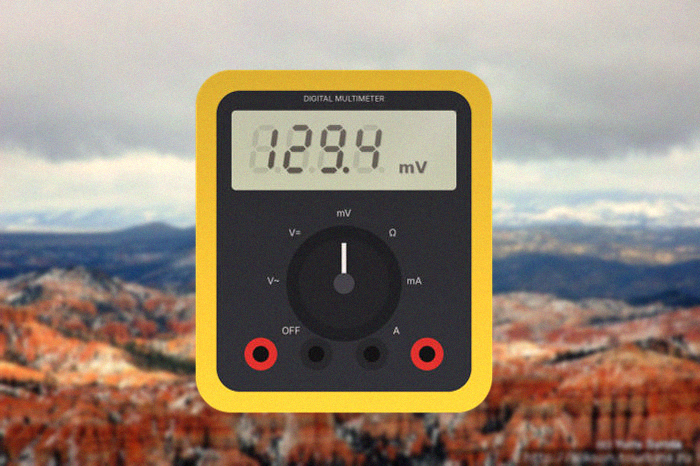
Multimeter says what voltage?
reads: 129.4 mV
